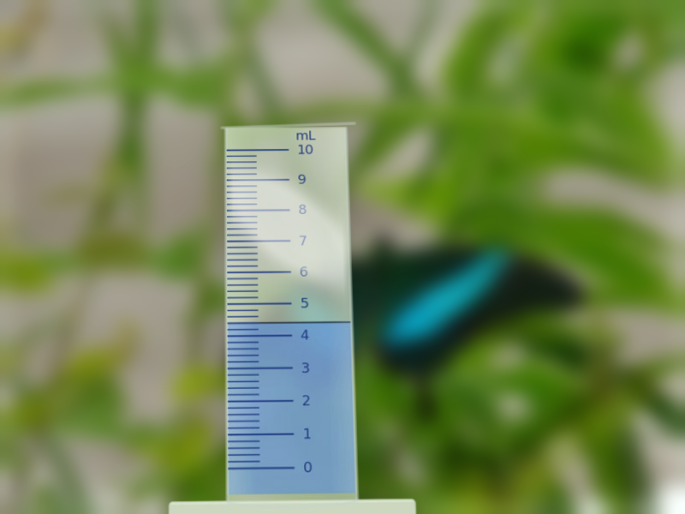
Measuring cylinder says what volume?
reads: 4.4 mL
